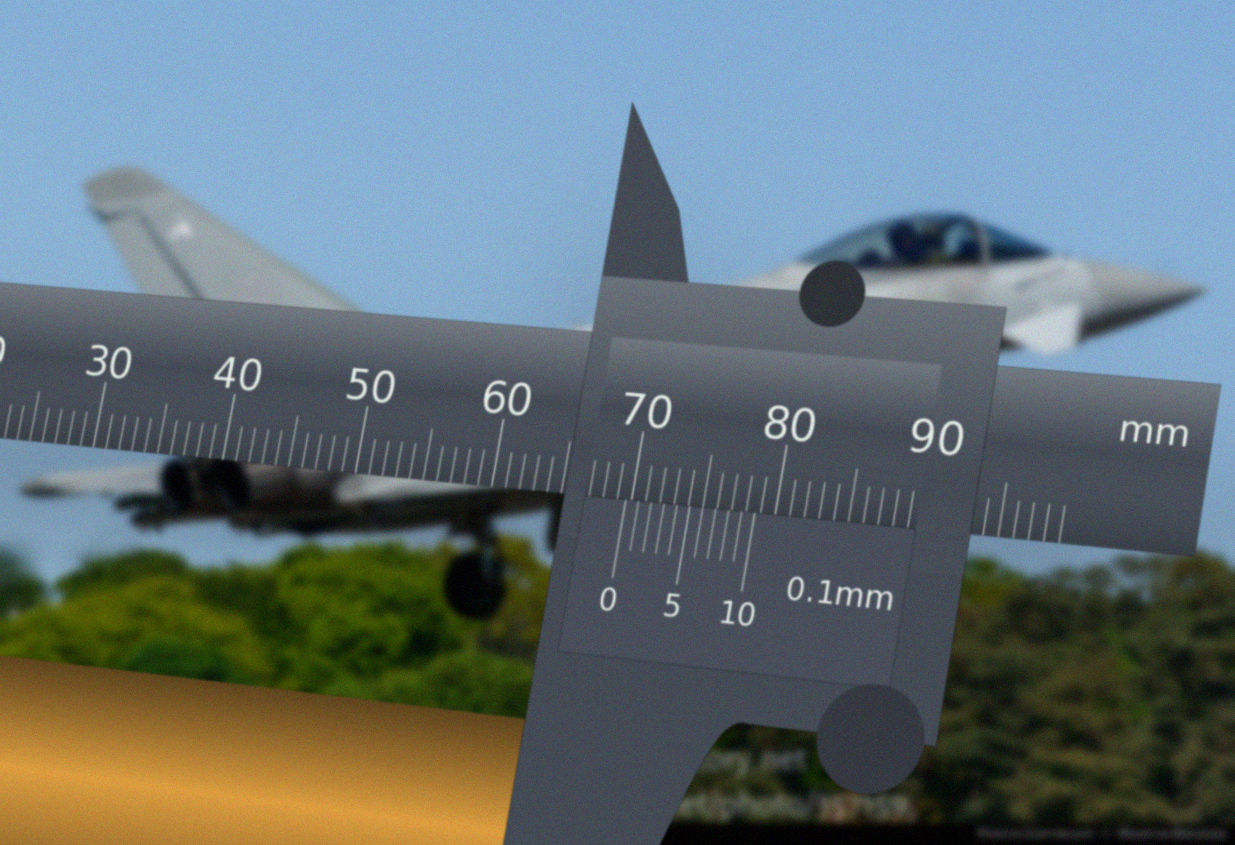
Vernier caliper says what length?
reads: 69.6 mm
